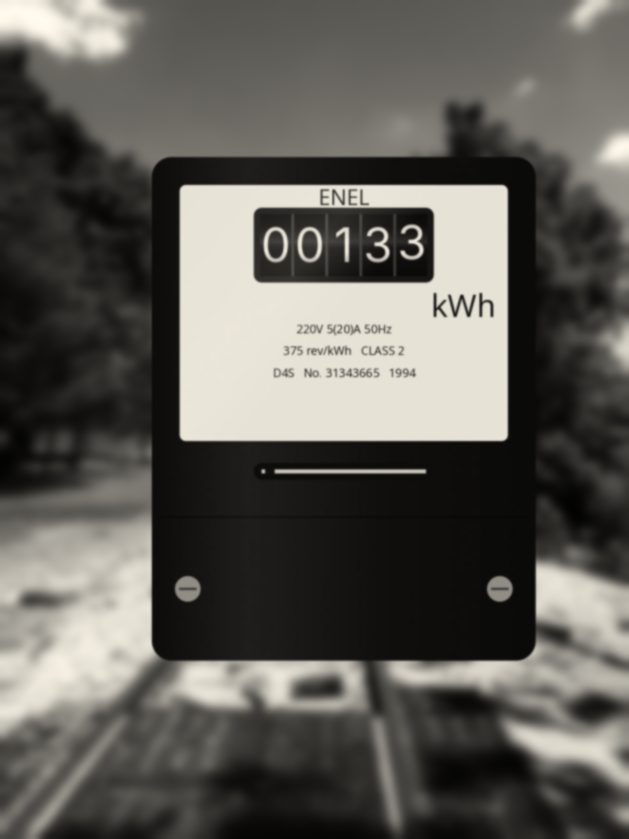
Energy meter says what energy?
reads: 133 kWh
